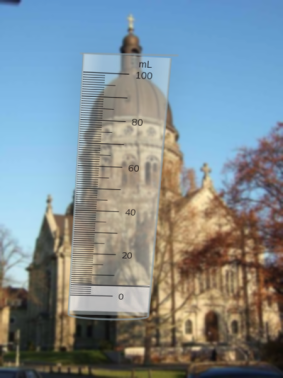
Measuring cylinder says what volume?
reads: 5 mL
